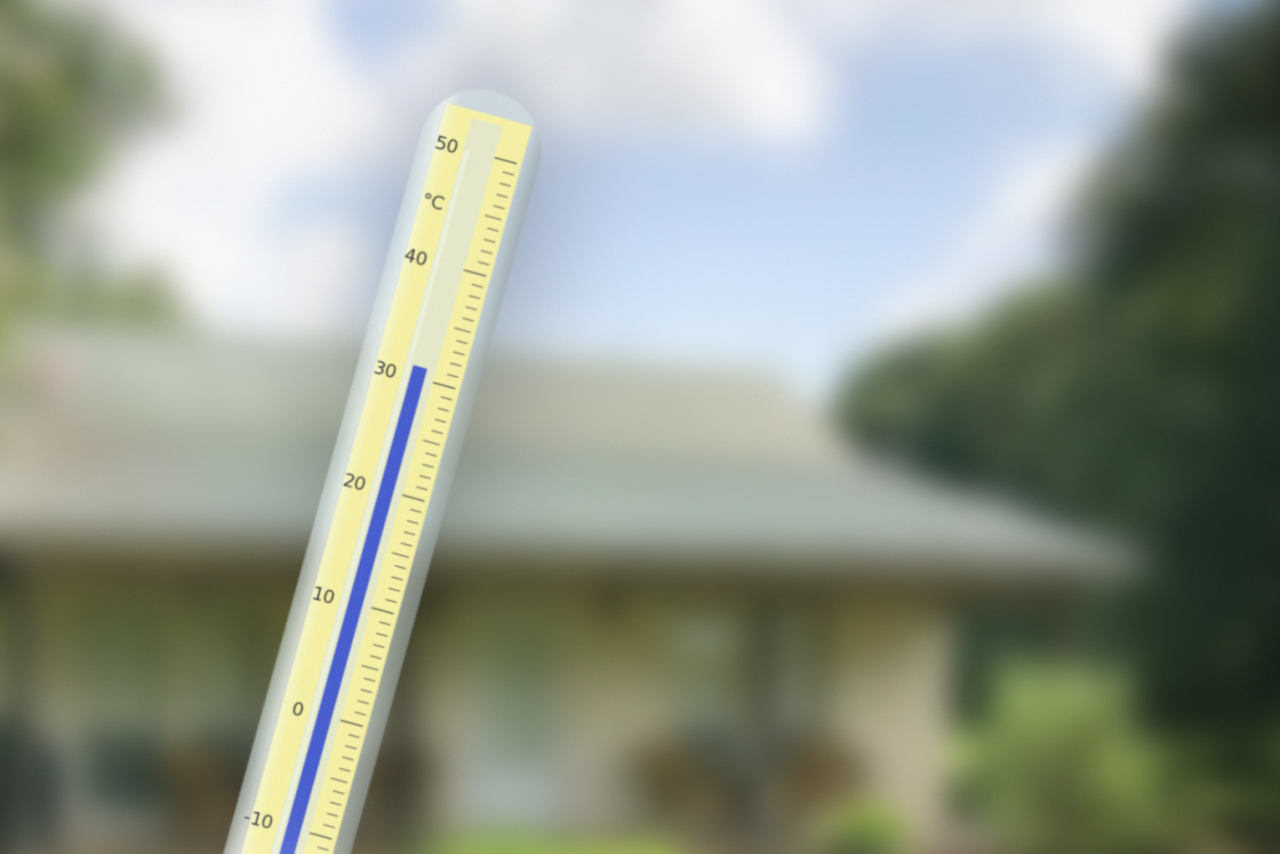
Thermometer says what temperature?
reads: 31 °C
